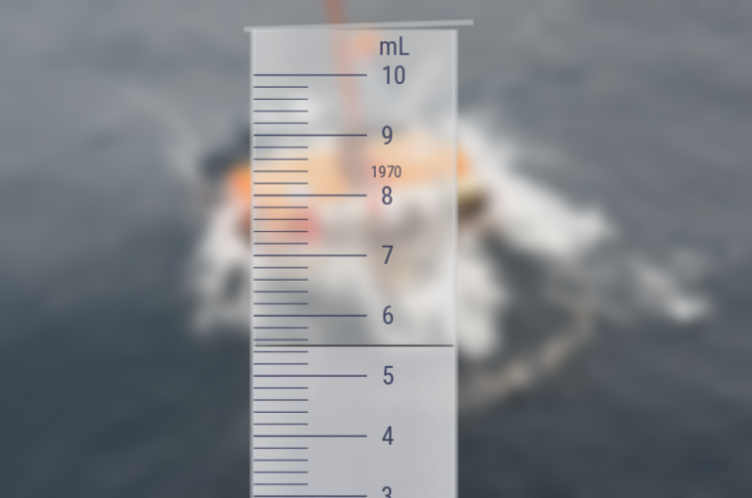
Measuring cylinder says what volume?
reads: 5.5 mL
